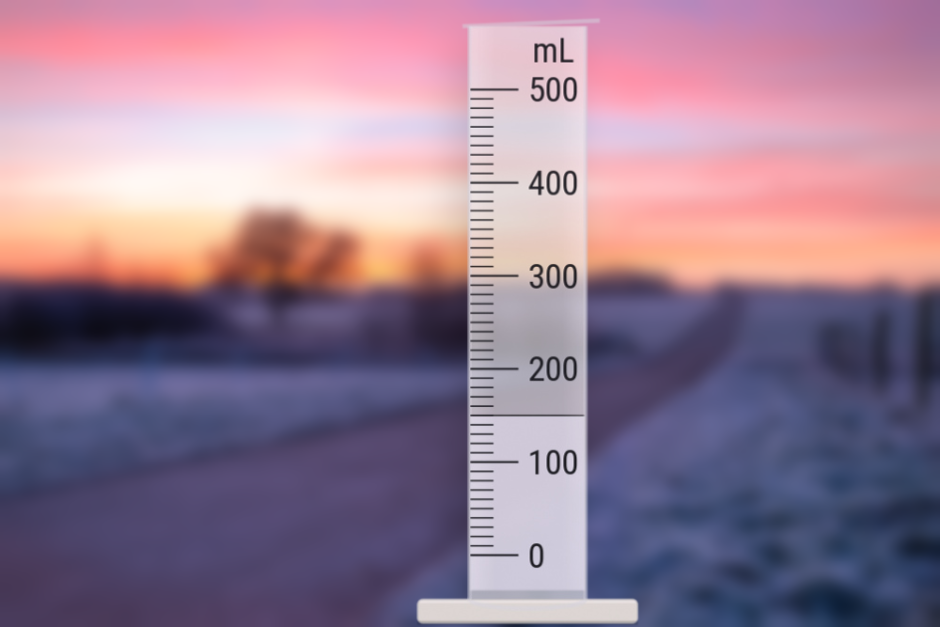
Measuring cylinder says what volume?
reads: 150 mL
